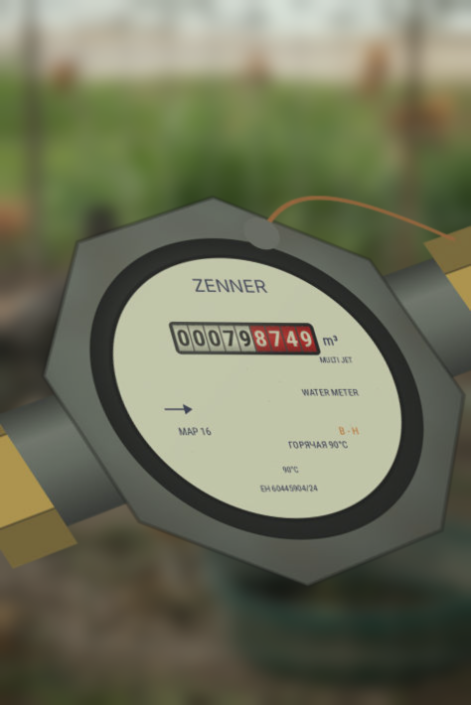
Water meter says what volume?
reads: 79.8749 m³
